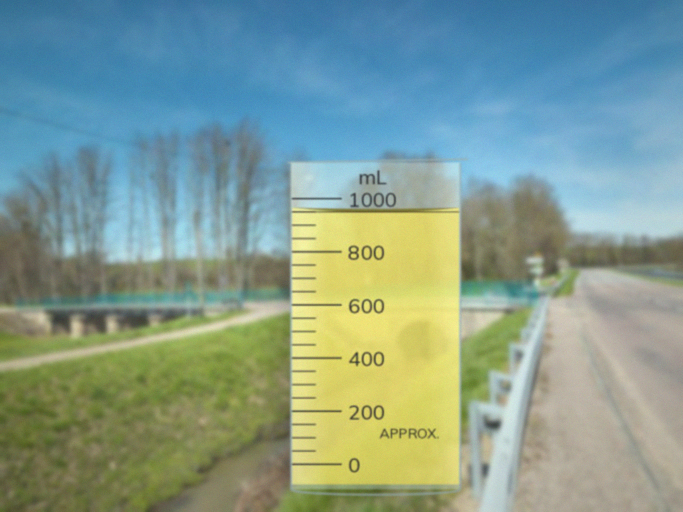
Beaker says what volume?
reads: 950 mL
